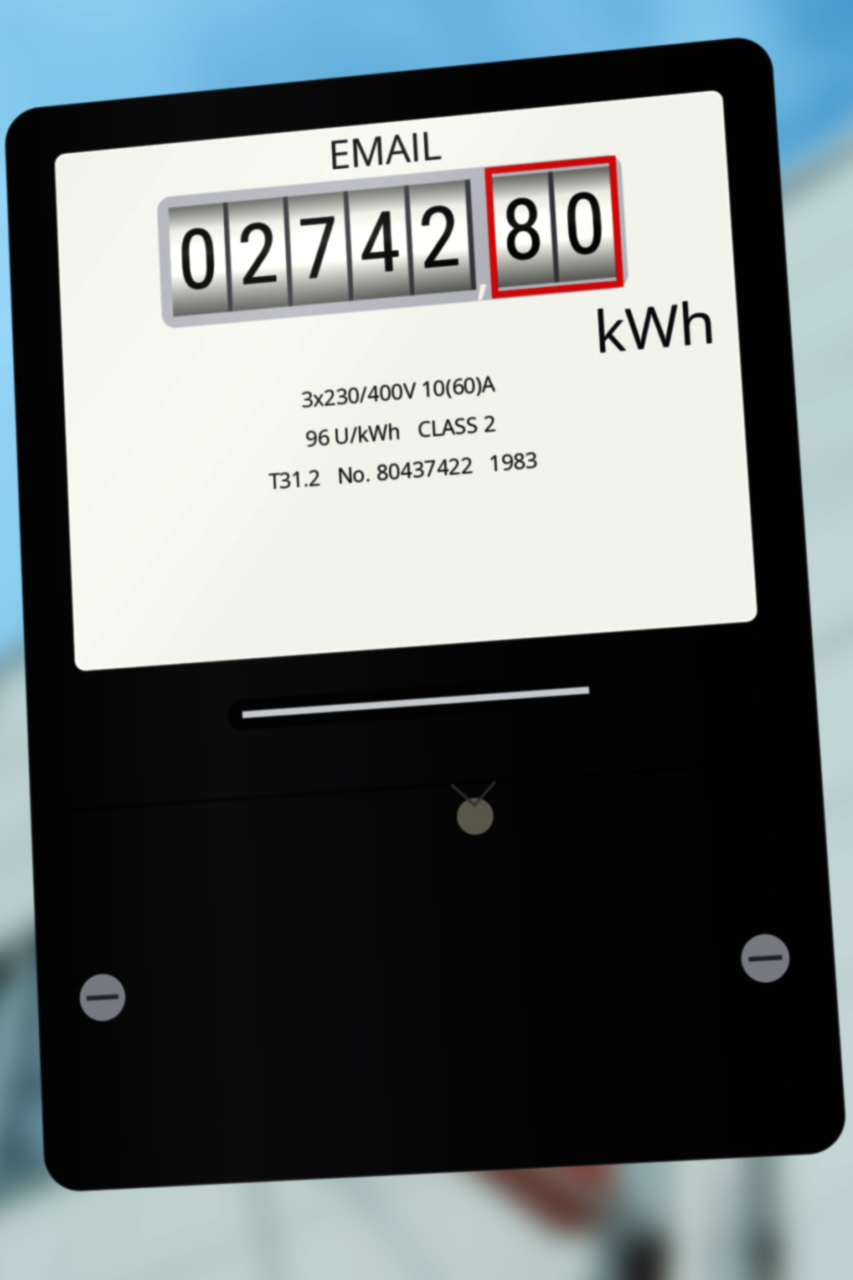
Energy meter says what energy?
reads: 2742.80 kWh
